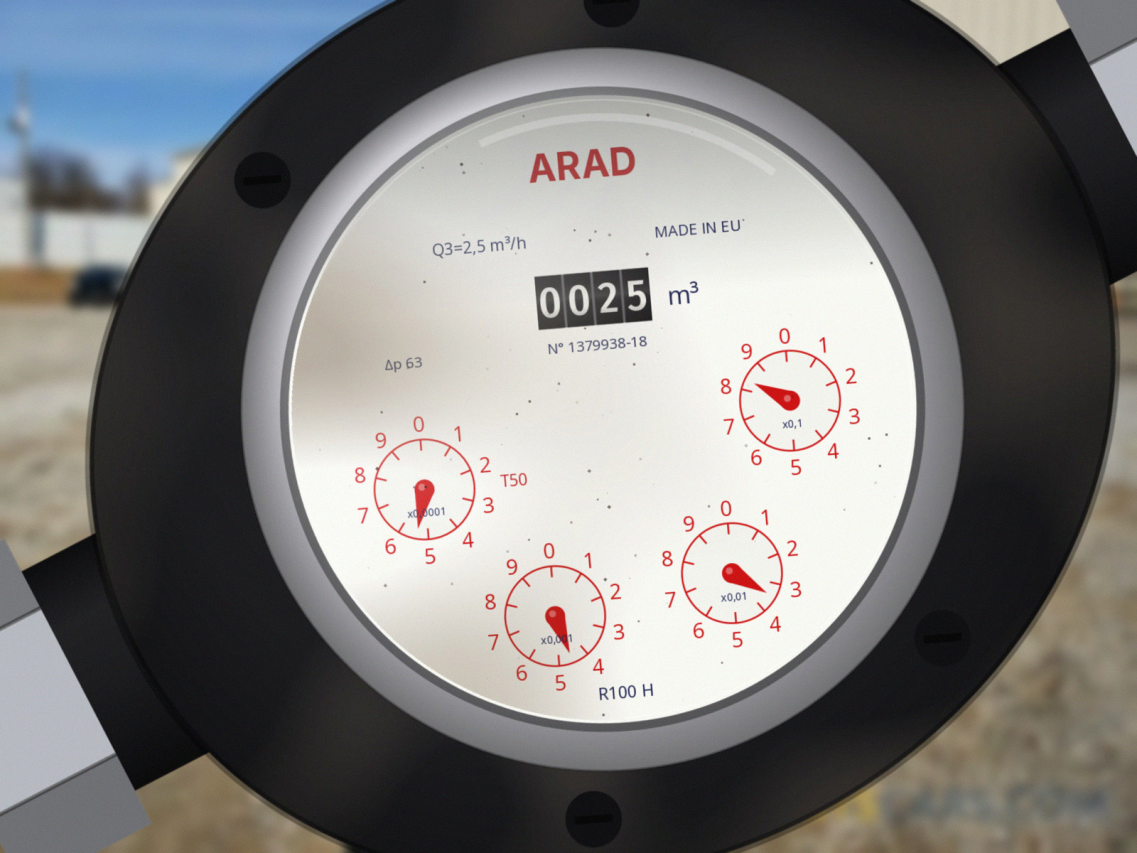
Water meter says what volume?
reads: 25.8345 m³
